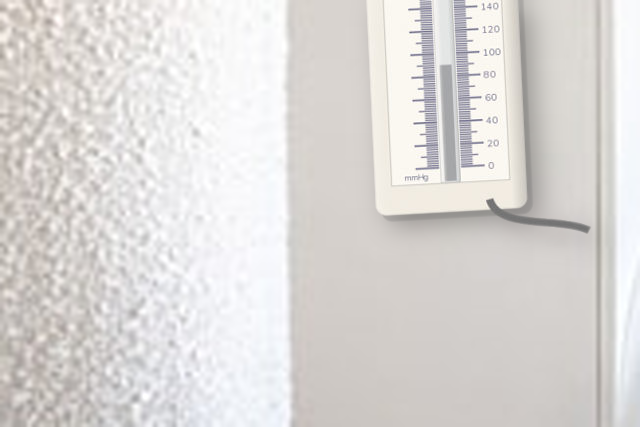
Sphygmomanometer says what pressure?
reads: 90 mmHg
